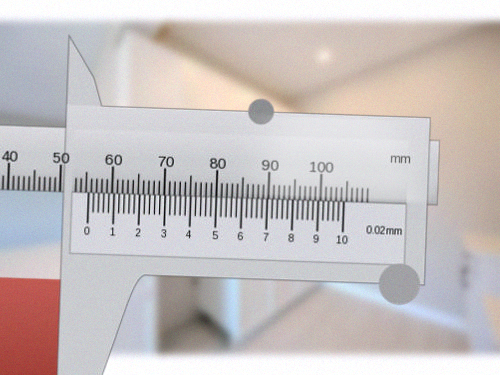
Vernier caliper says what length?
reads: 55.5 mm
